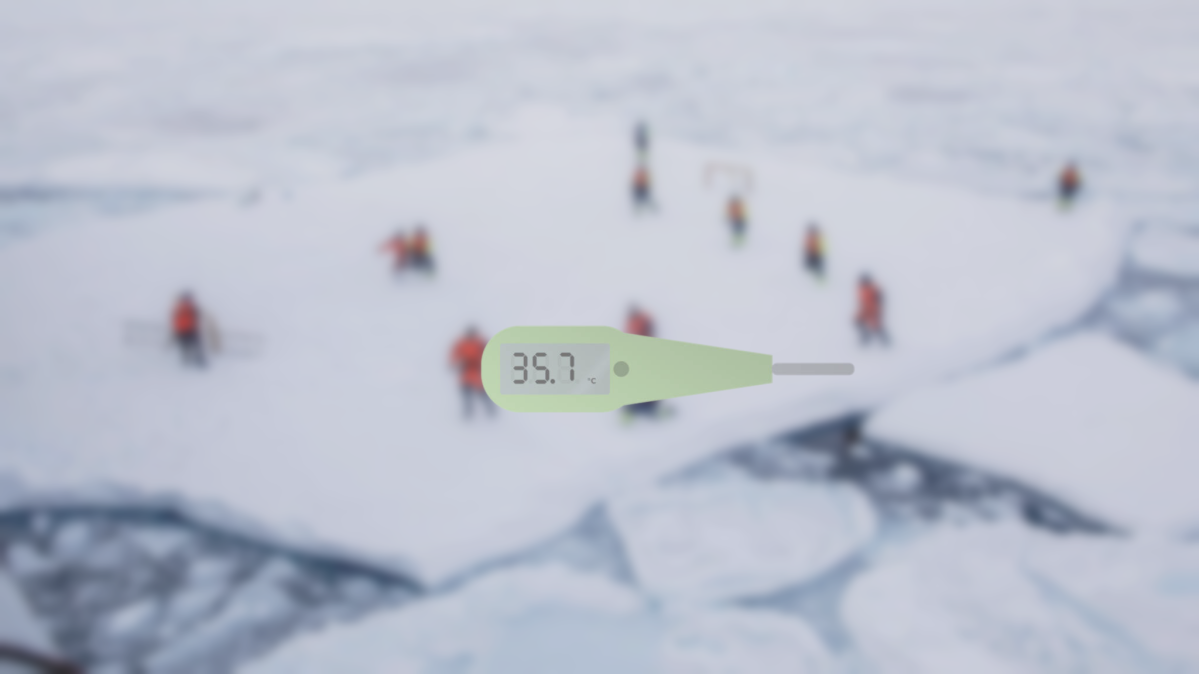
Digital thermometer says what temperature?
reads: 35.7 °C
